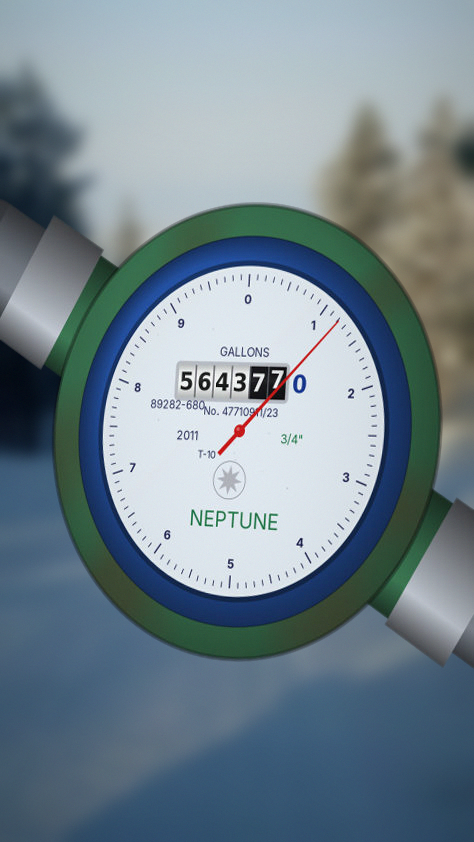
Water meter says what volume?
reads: 5643771.2 gal
